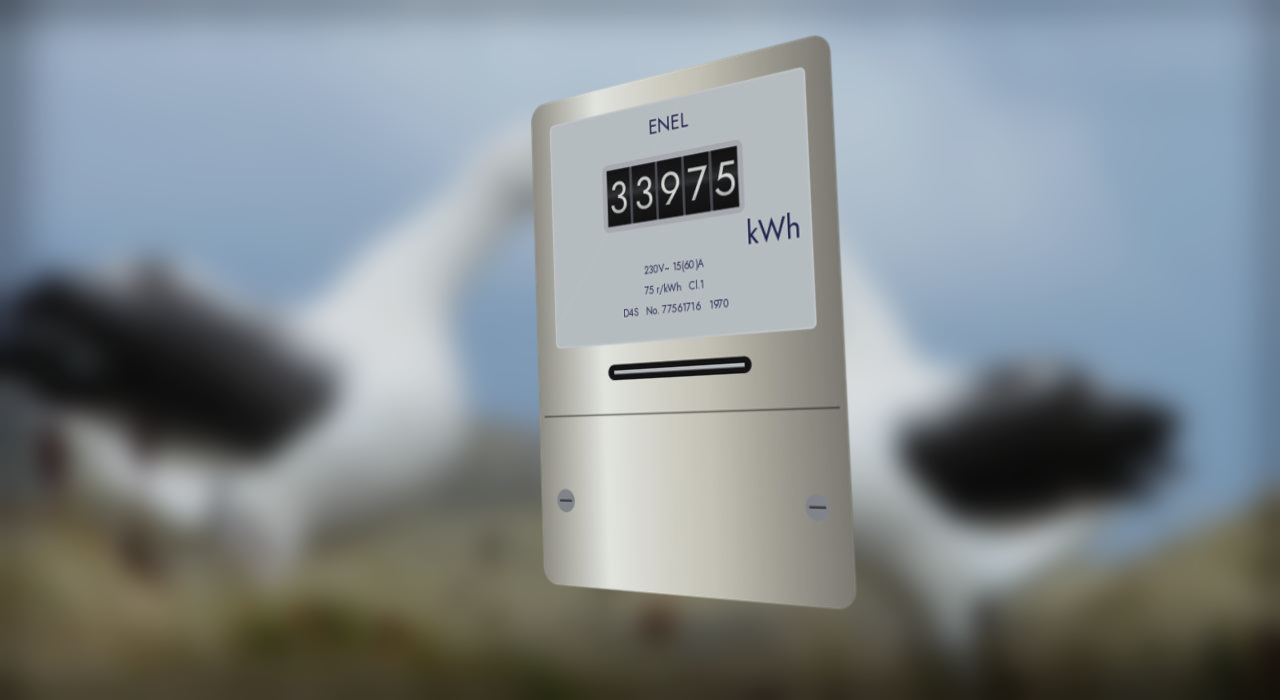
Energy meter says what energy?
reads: 33975 kWh
